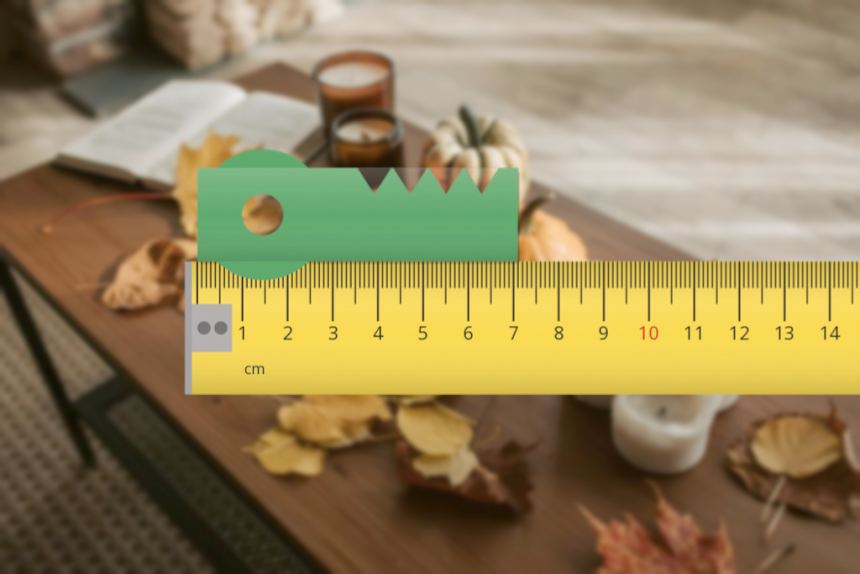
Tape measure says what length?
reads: 7.1 cm
